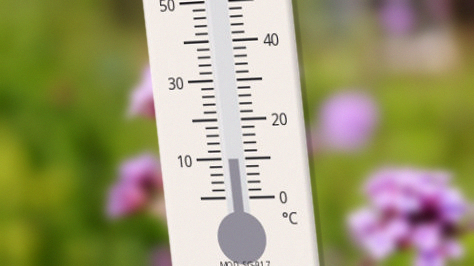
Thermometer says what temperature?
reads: 10 °C
